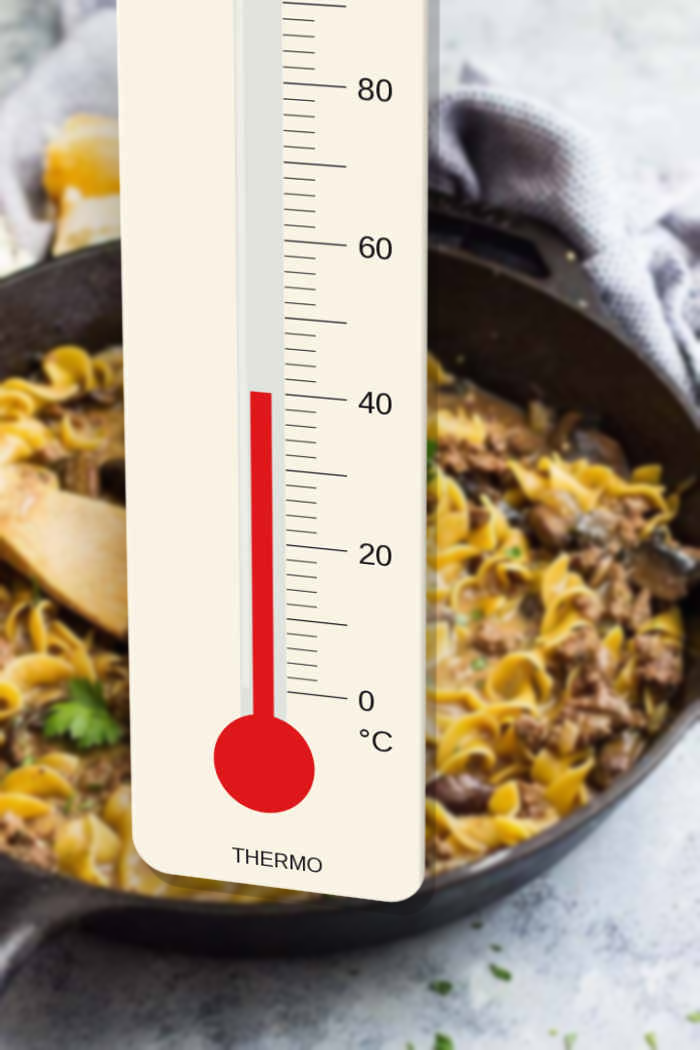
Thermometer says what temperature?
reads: 40 °C
